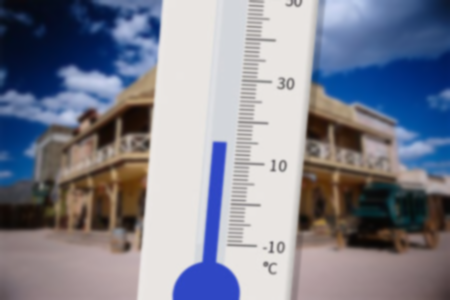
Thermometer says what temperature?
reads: 15 °C
